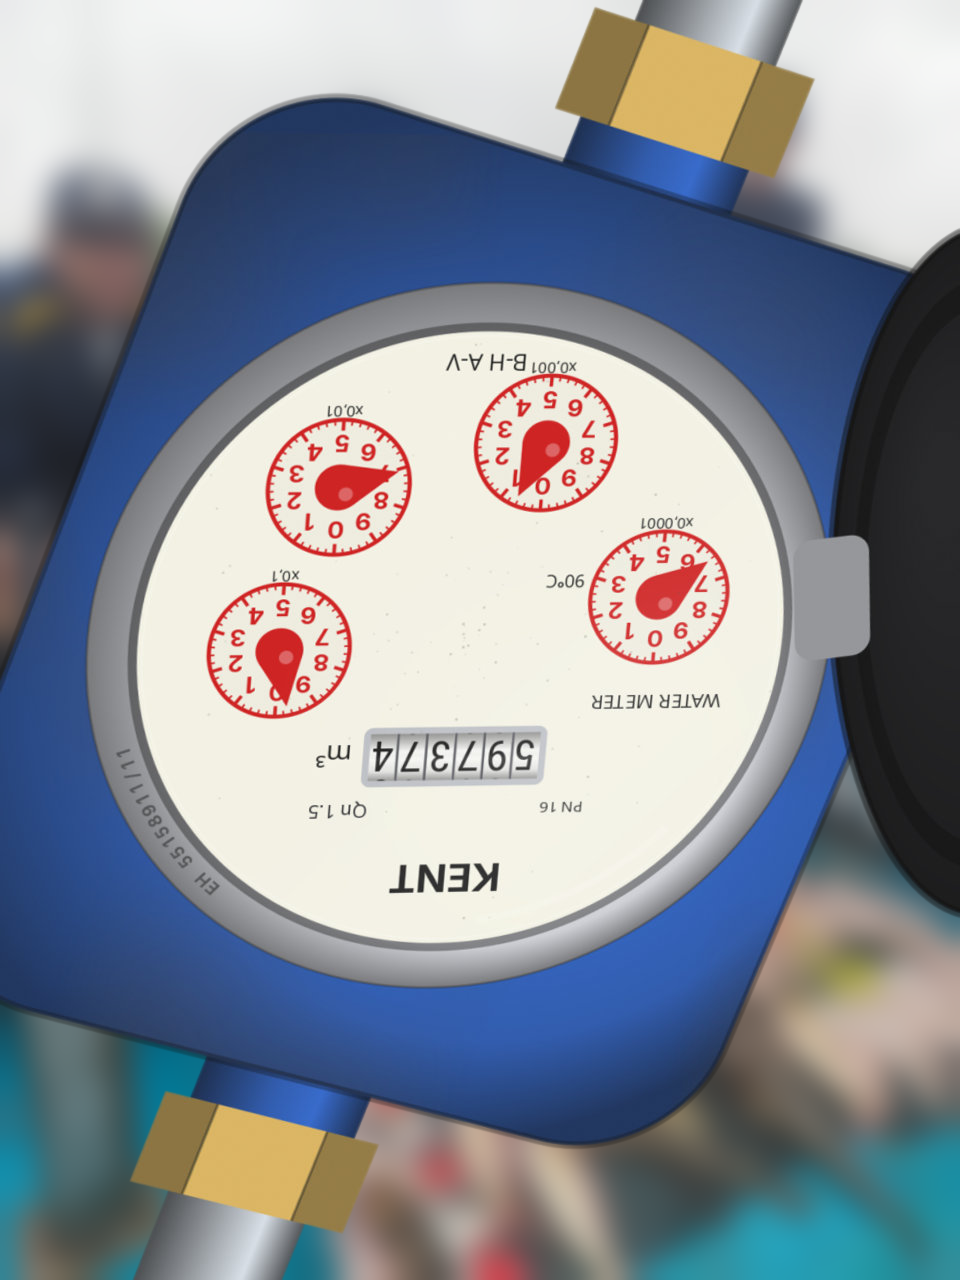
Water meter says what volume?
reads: 597373.9706 m³
